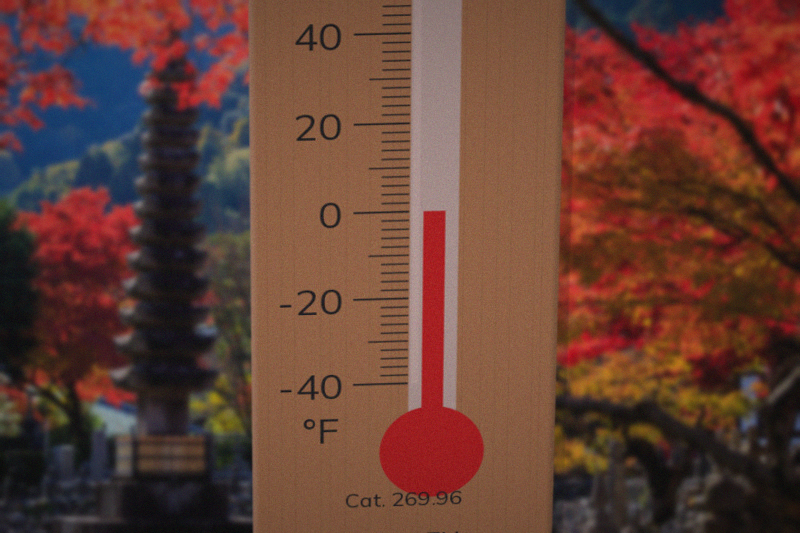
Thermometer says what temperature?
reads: 0 °F
